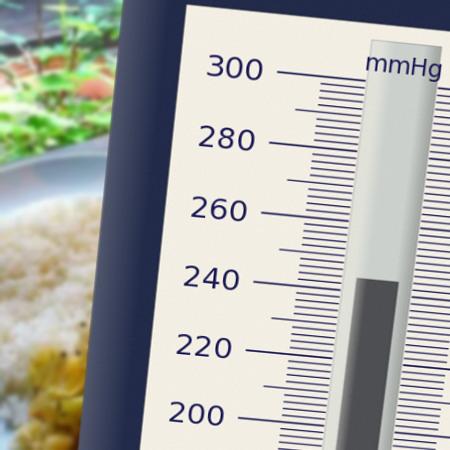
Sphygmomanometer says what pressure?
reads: 244 mmHg
